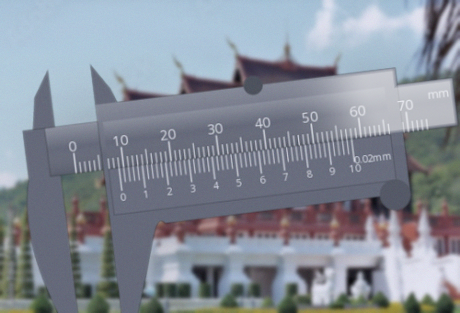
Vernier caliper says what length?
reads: 9.0 mm
